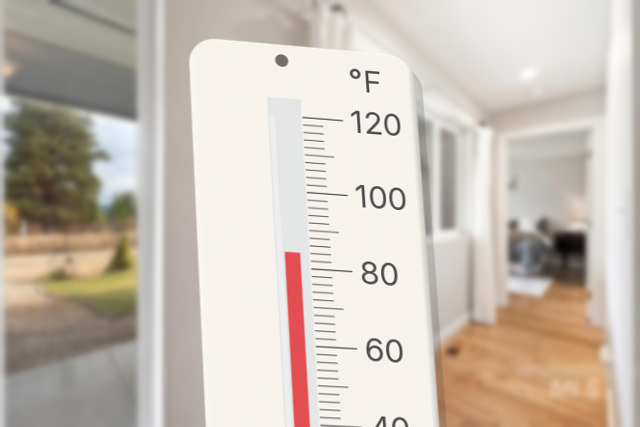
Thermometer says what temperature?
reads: 84 °F
